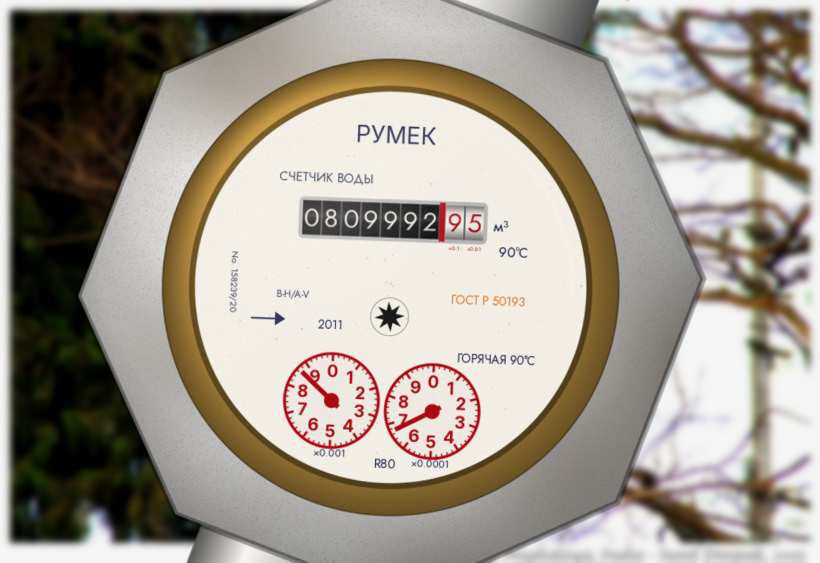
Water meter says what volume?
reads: 809992.9586 m³
